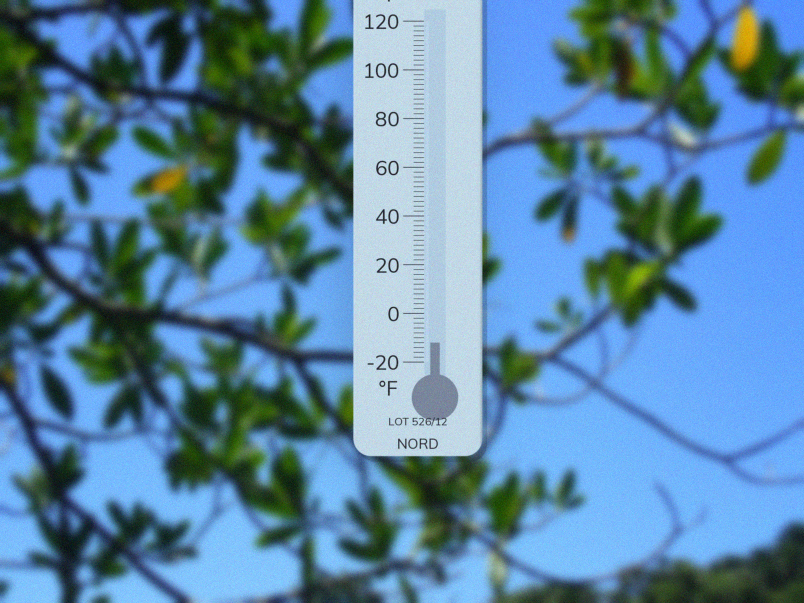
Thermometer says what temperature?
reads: -12 °F
